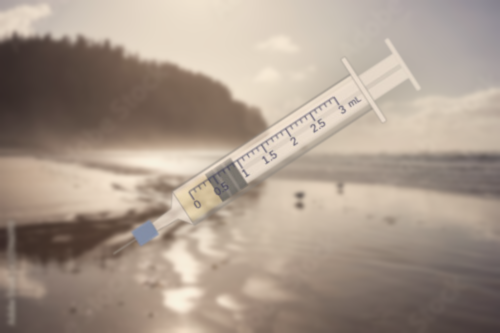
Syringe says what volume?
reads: 0.4 mL
